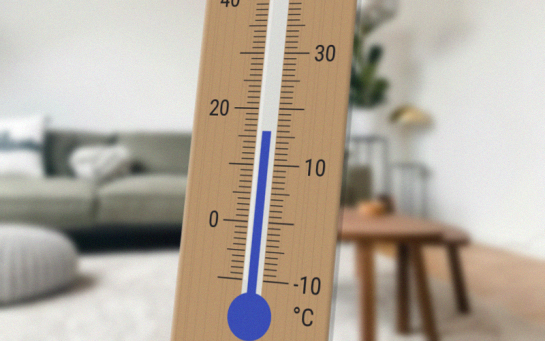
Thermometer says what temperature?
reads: 16 °C
